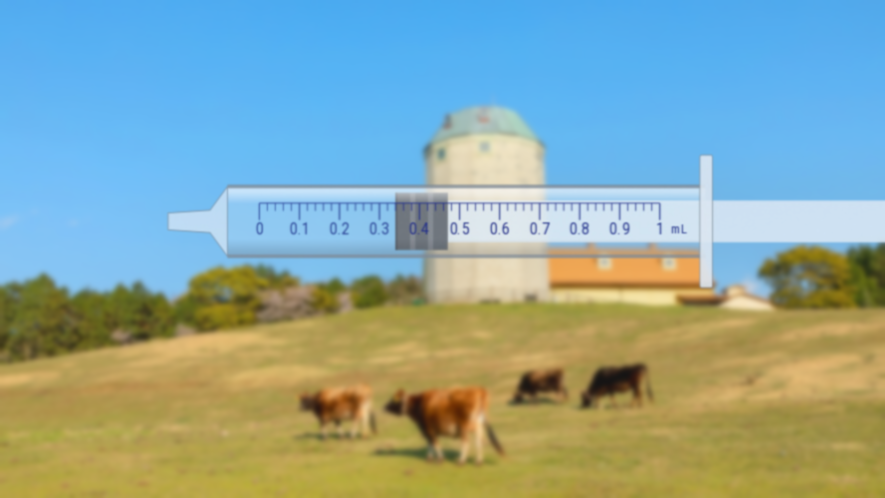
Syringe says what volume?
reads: 0.34 mL
